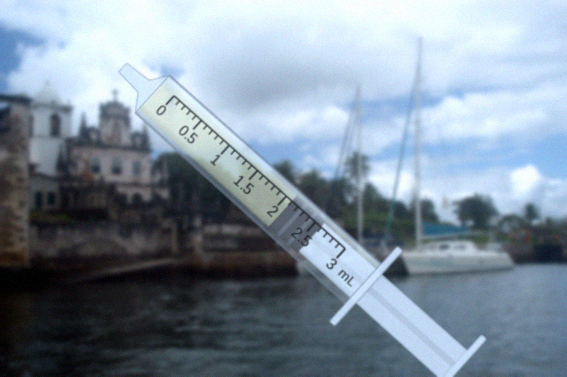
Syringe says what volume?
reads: 2.1 mL
